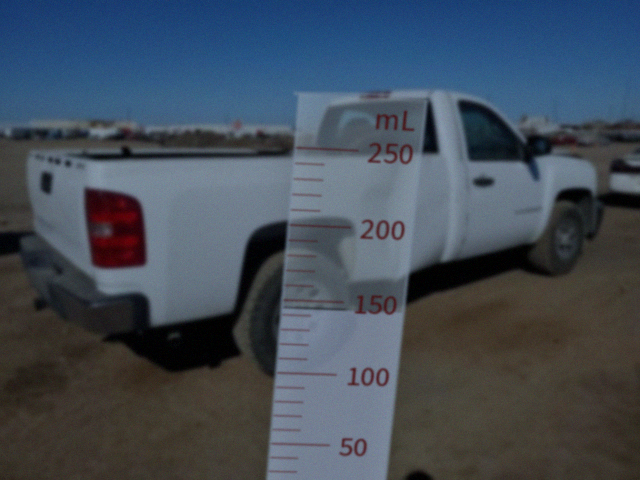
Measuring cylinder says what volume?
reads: 145 mL
